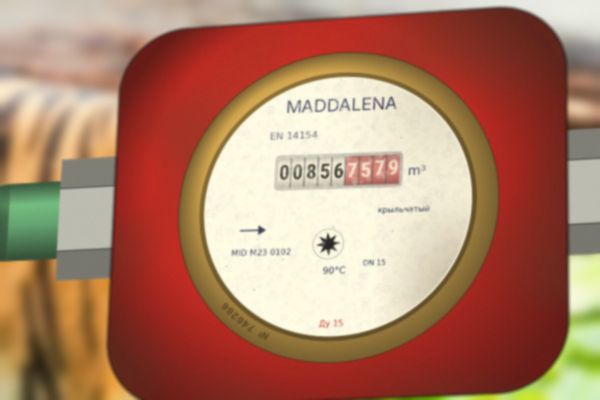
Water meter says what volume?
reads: 856.7579 m³
